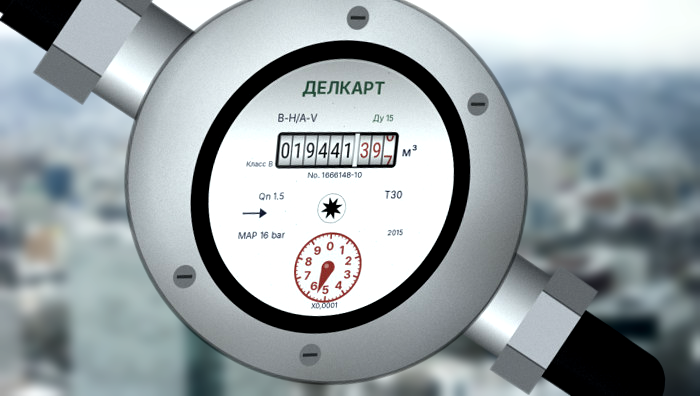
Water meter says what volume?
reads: 19441.3965 m³
